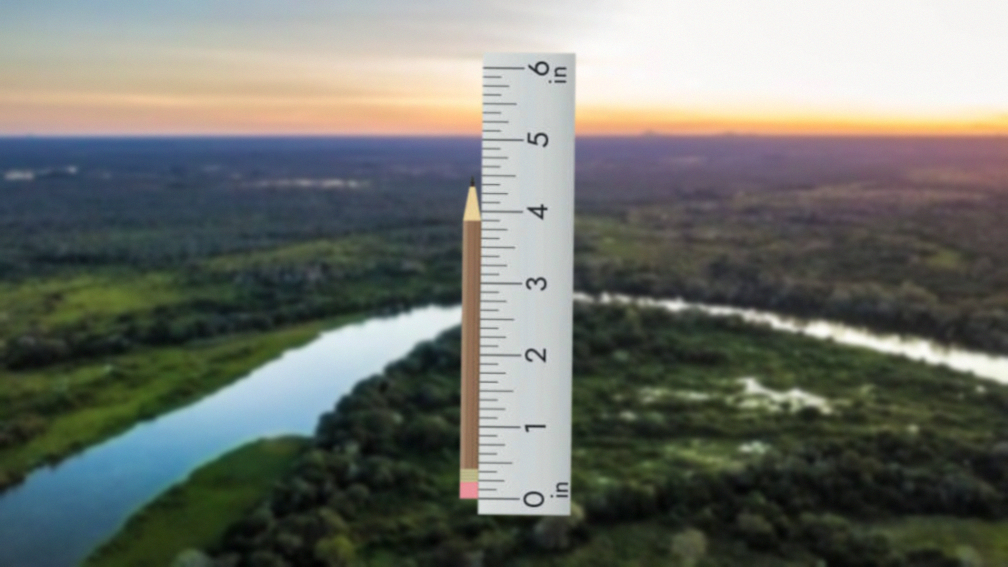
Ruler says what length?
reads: 4.5 in
